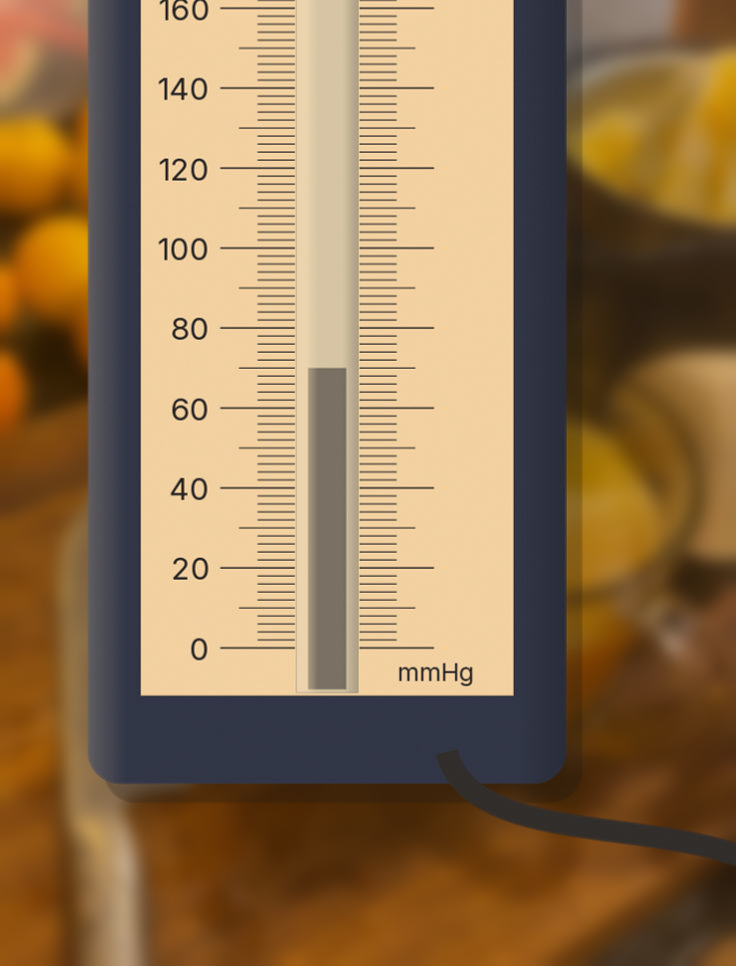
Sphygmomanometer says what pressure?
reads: 70 mmHg
